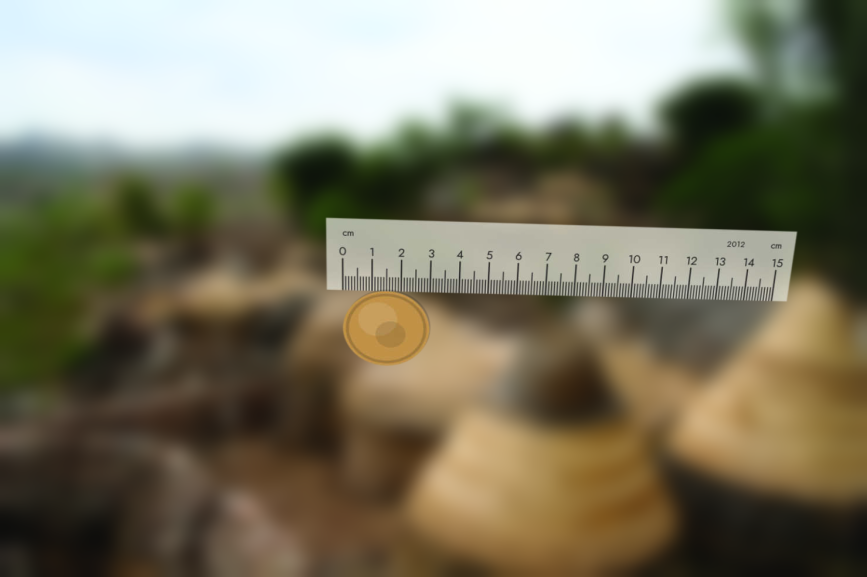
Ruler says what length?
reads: 3 cm
